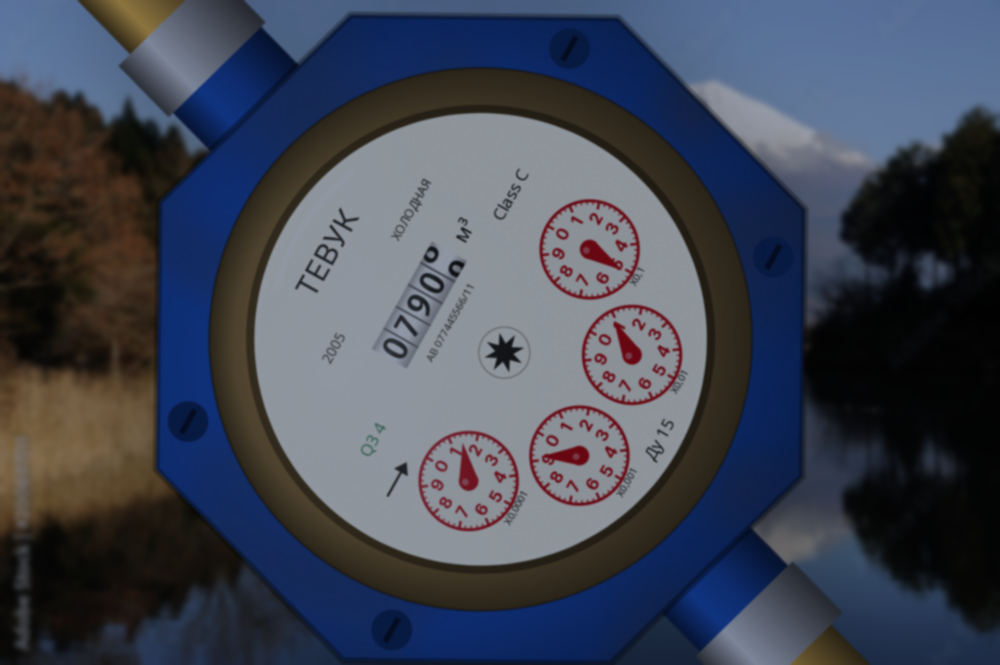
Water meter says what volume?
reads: 7908.5091 m³
